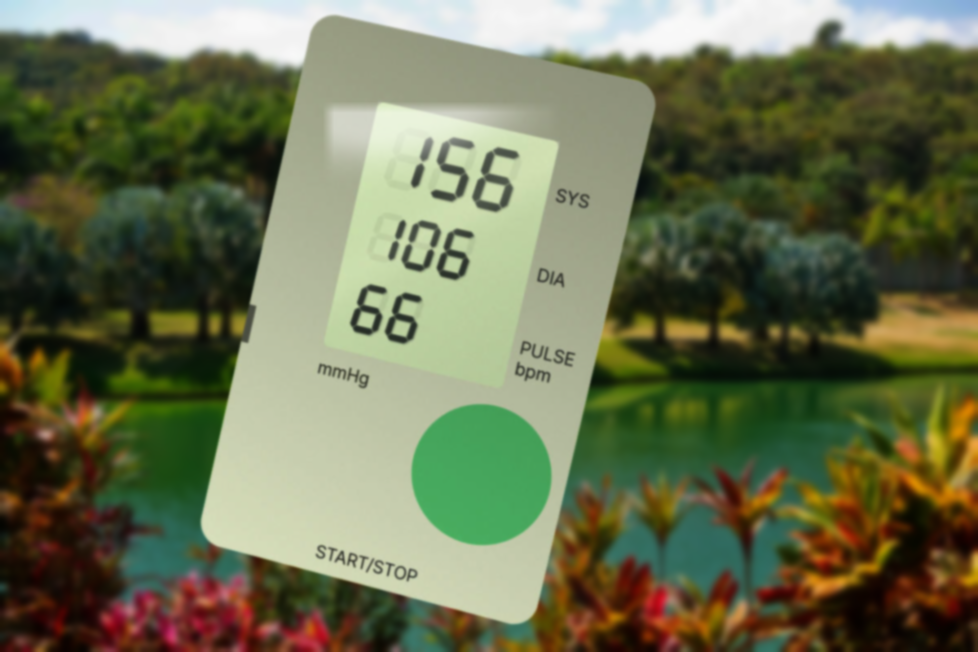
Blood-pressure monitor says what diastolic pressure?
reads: 106 mmHg
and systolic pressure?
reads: 156 mmHg
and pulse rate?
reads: 66 bpm
